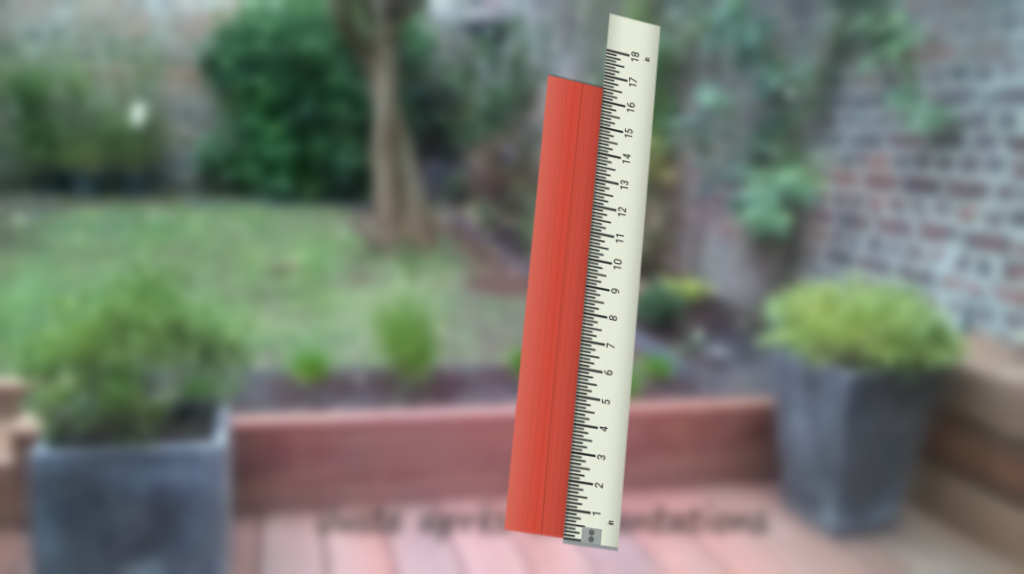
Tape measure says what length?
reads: 16.5 in
